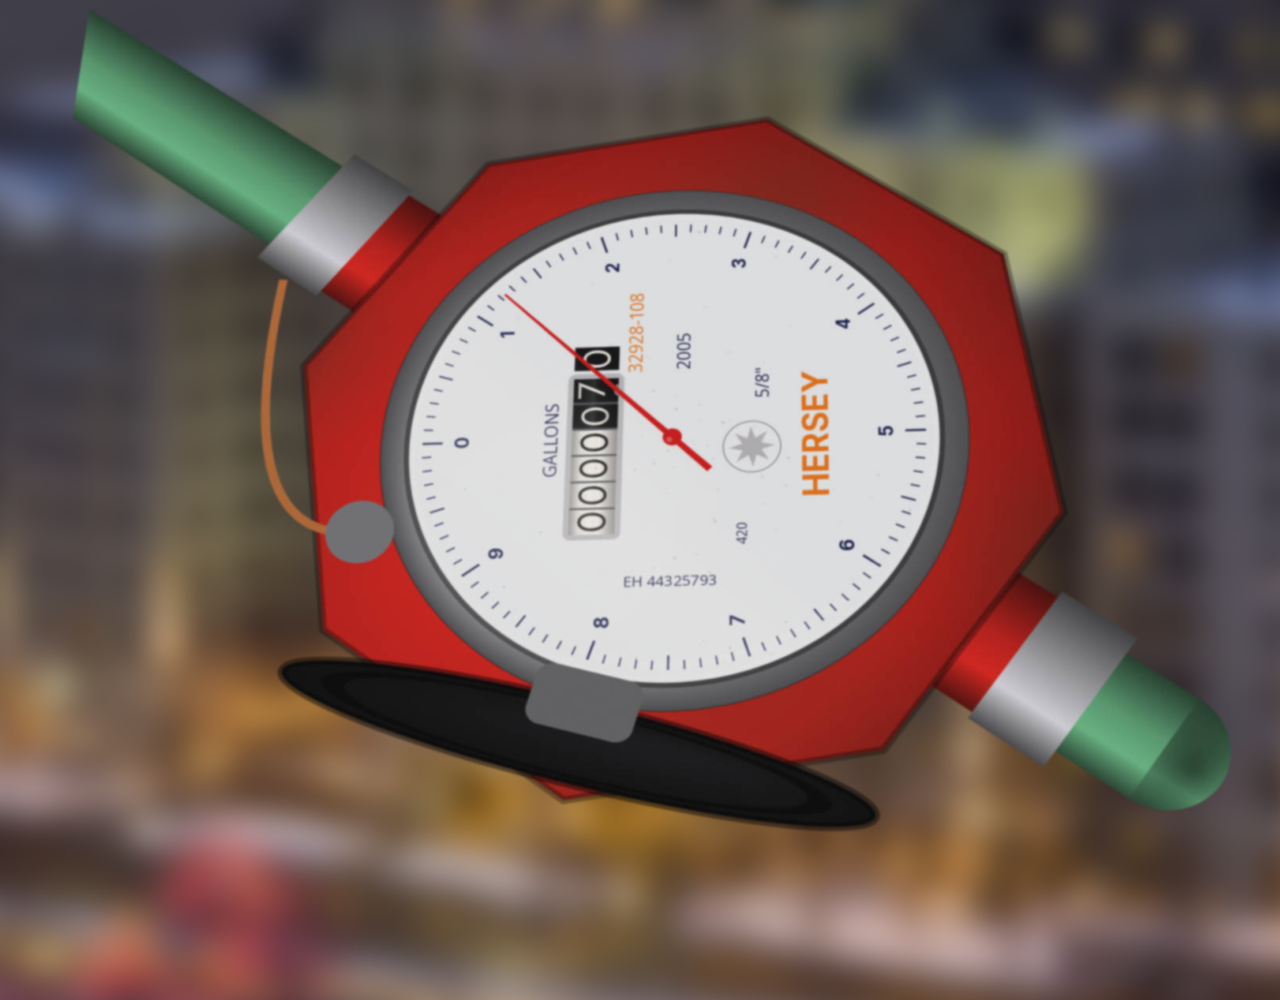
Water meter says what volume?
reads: 71.2 gal
